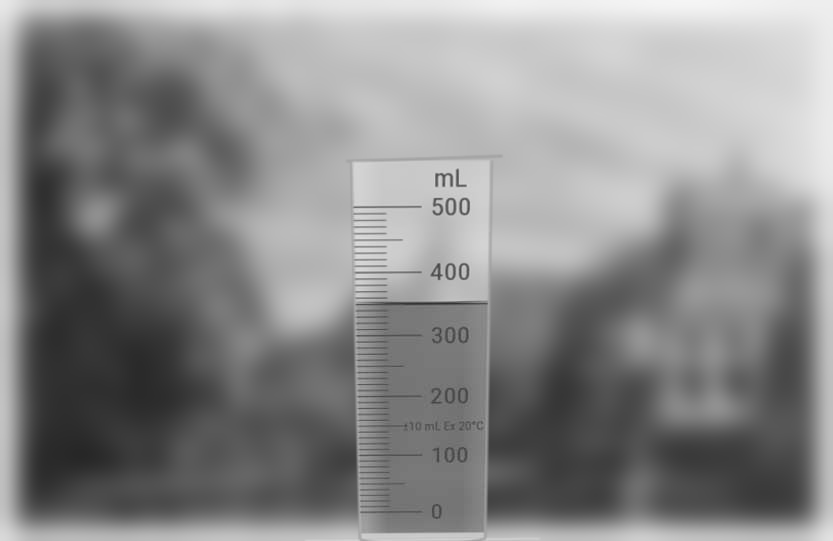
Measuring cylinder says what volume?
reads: 350 mL
